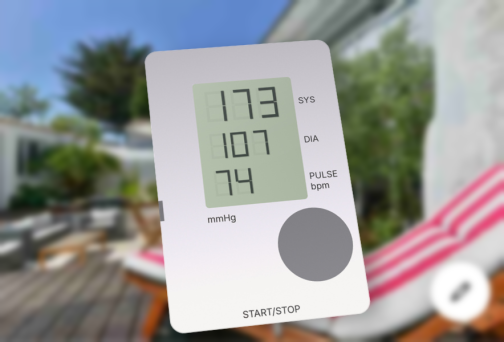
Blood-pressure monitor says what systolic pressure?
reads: 173 mmHg
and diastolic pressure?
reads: 107 mmHg
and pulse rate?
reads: 74 bpm
